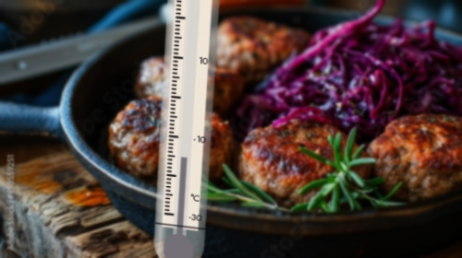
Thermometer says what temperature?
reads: -15 °C
